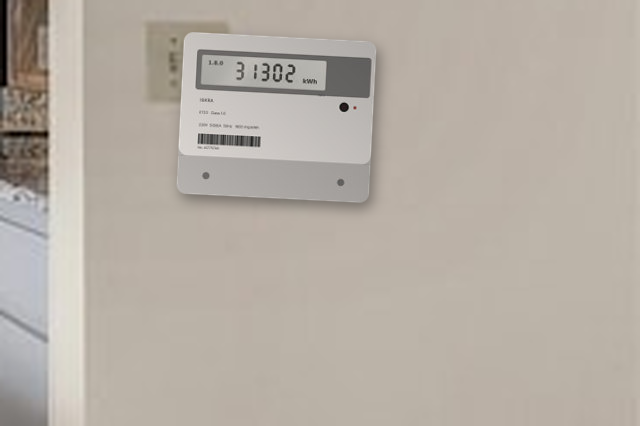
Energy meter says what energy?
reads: 31302 kWh
